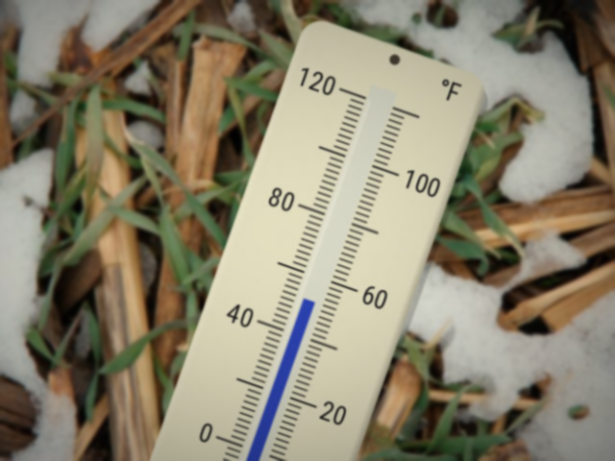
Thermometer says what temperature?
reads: 52 °F
